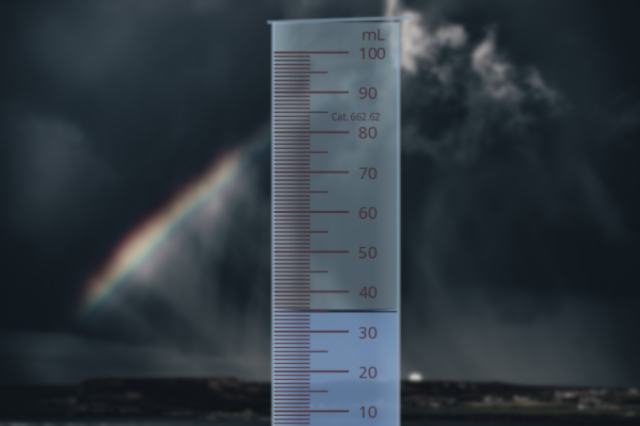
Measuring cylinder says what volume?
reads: 35 mL
